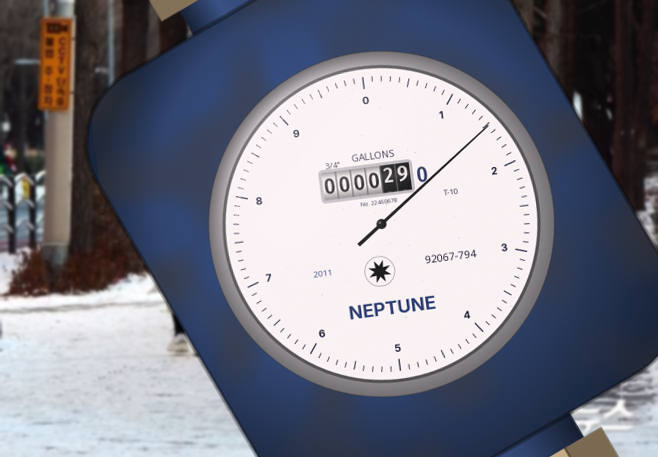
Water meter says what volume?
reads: 291.5 gal
